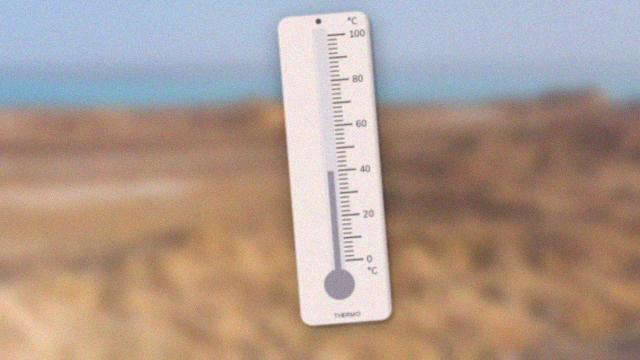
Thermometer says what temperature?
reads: 40 °C
